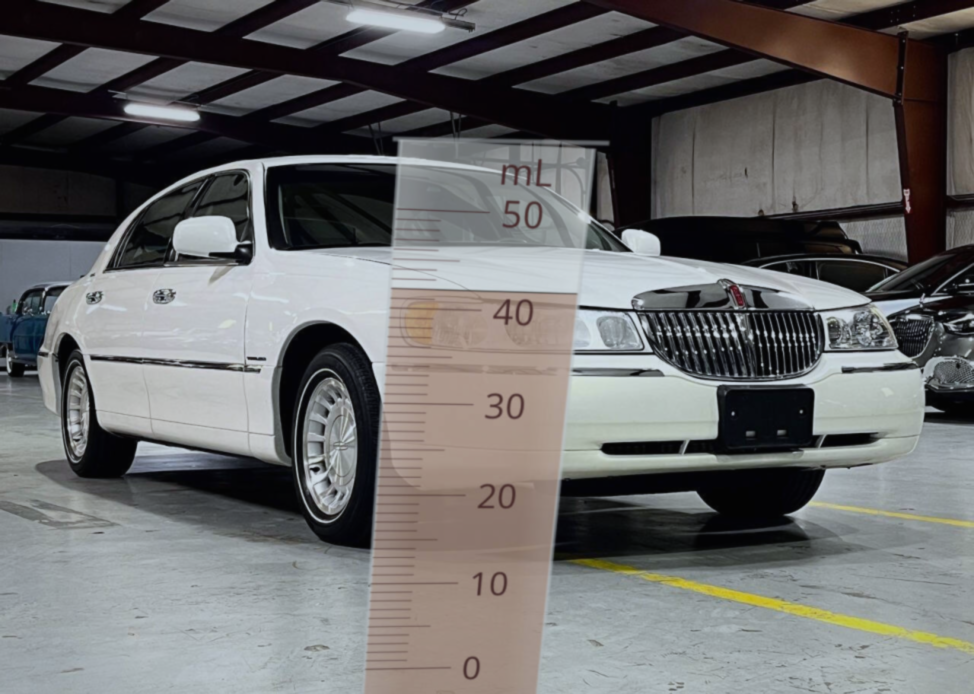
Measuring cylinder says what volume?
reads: 42 mL
